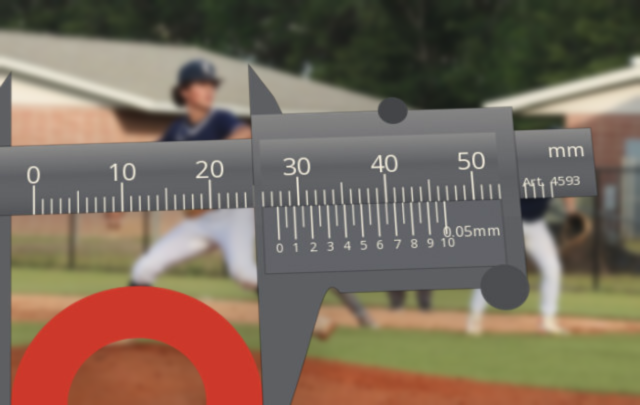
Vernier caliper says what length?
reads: 27.6 mm
